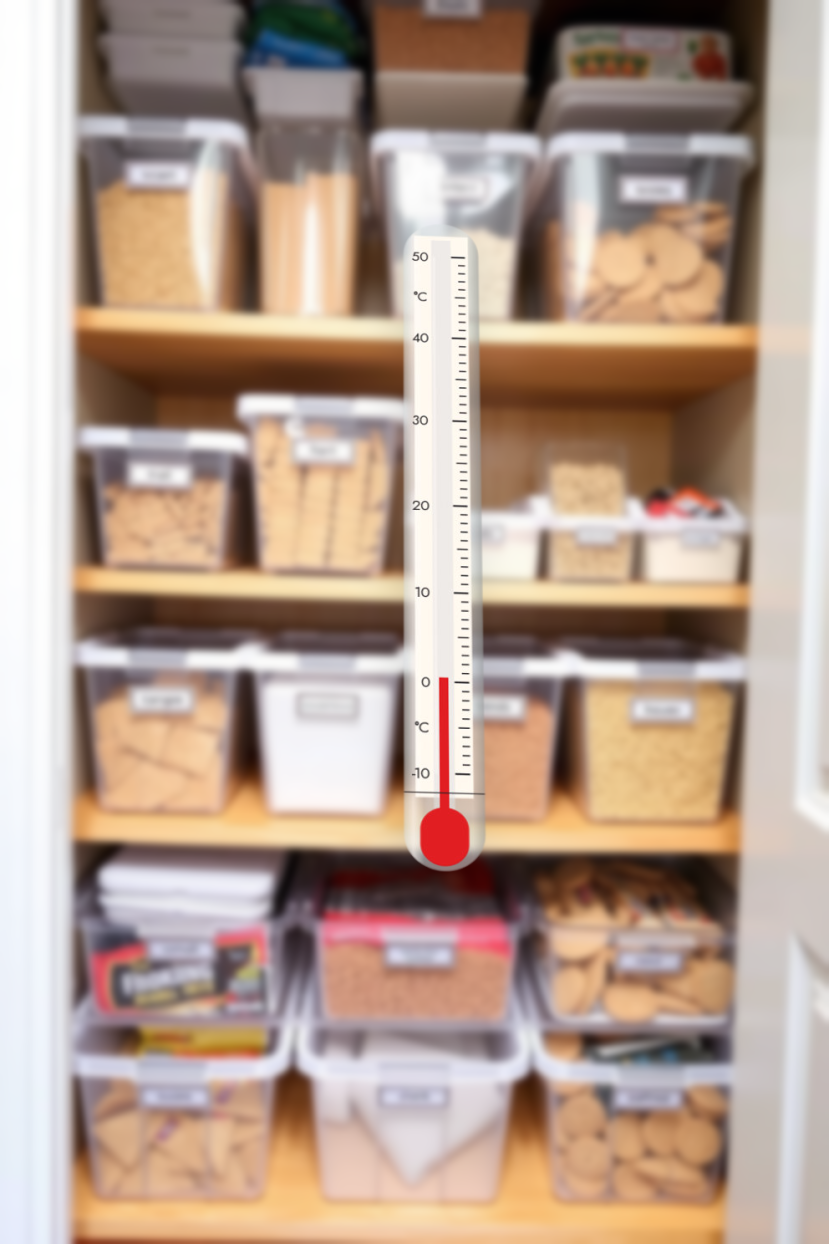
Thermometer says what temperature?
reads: 0.5 °C
